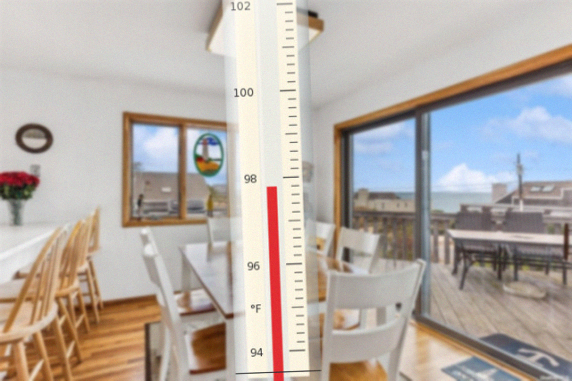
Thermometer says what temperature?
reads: 97.8 °F
